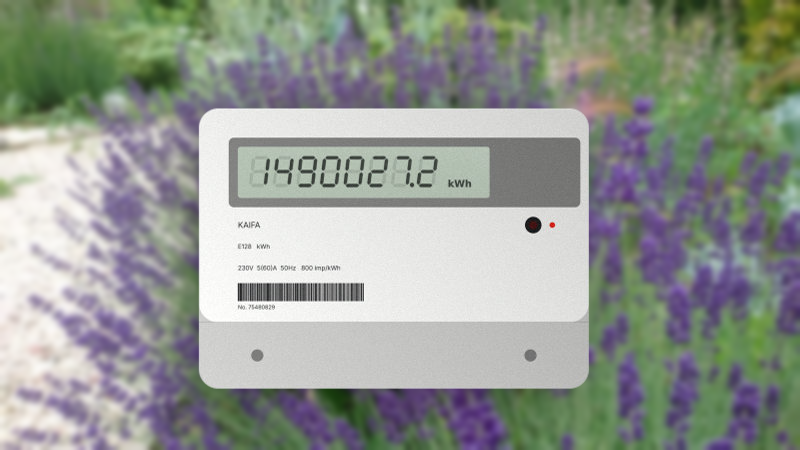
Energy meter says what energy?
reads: 1490027.2 kWh
